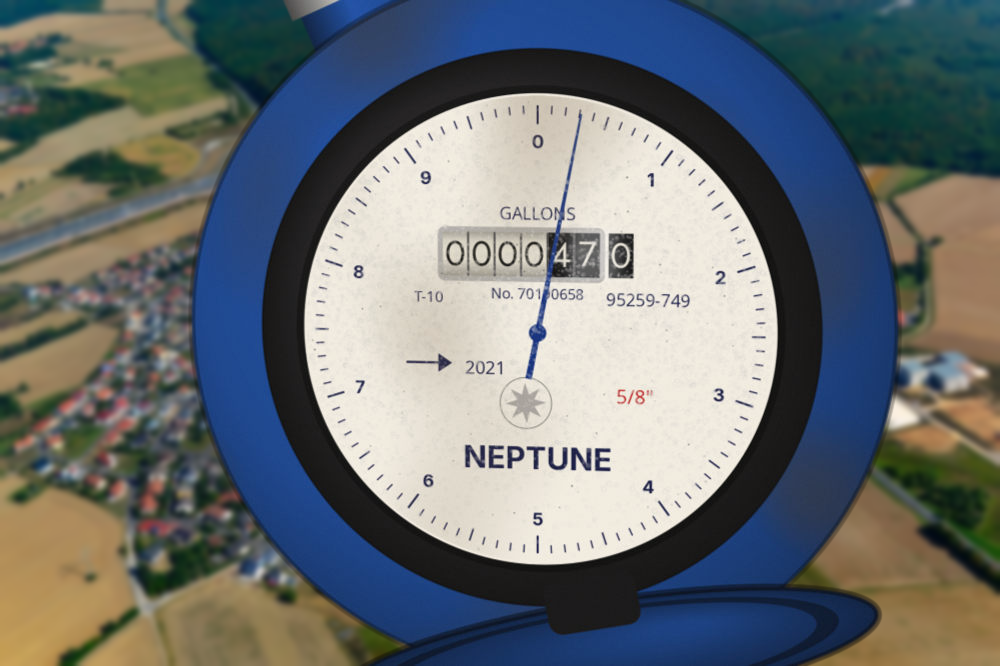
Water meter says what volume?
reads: 470.3 gal
